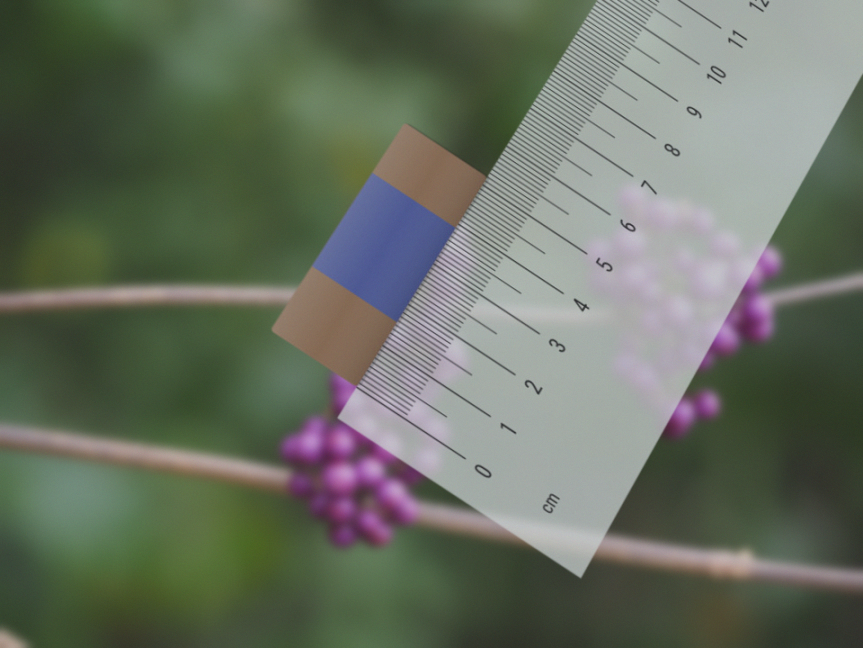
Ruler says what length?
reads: 5.2 cm
